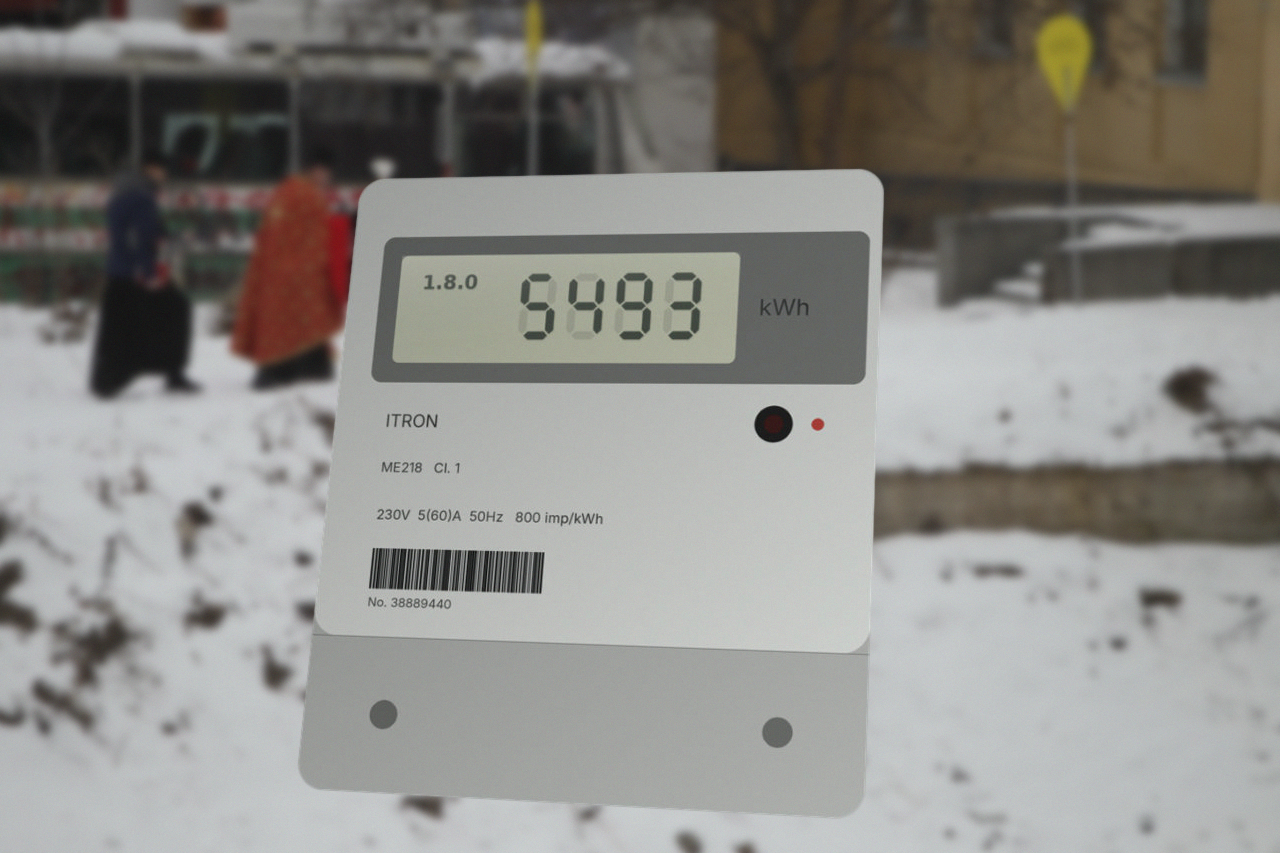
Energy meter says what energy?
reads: 5493 kWh
